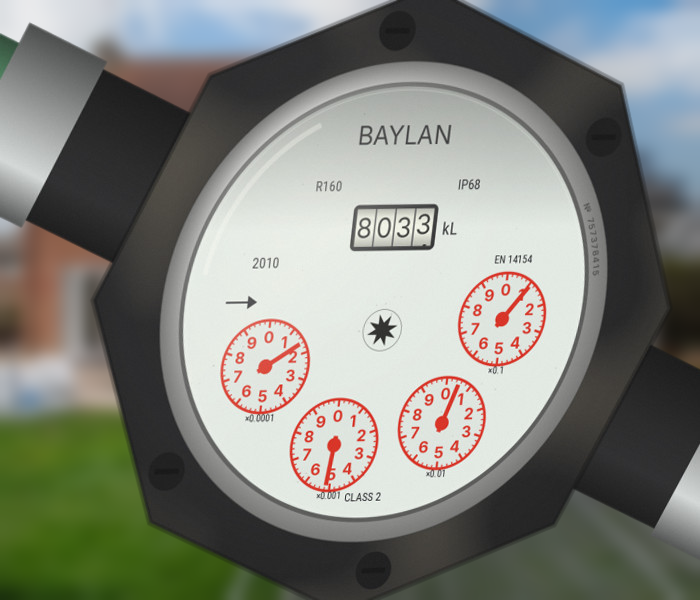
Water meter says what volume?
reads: 8033.1051 kL
